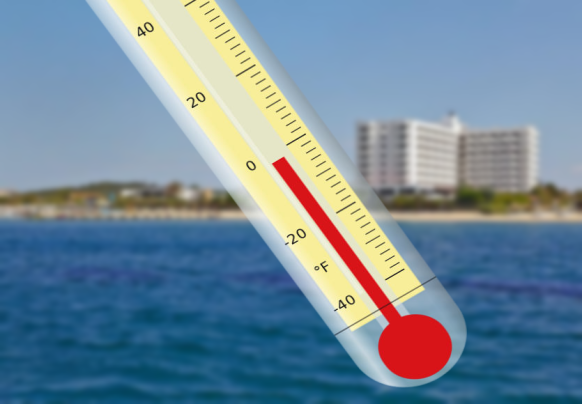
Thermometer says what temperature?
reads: -2 °F
